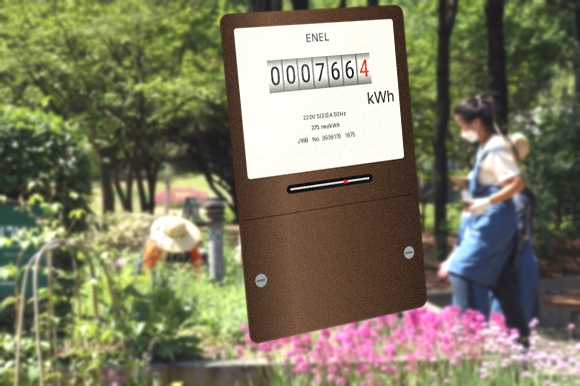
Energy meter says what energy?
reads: 766.4 kWh
